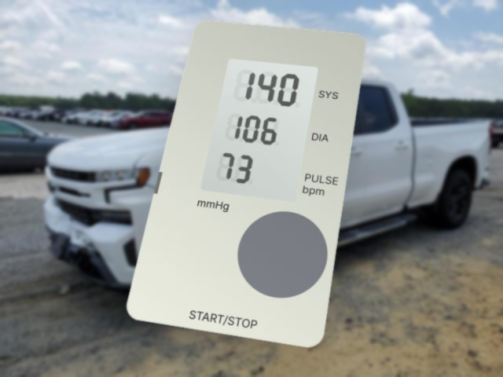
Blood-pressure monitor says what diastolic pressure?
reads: 106 mmHg
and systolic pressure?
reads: 140 mmHg
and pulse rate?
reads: 73 bpm
